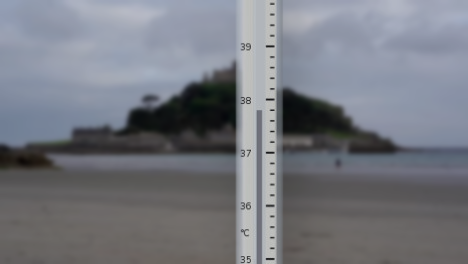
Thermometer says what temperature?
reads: 37.8 °C
